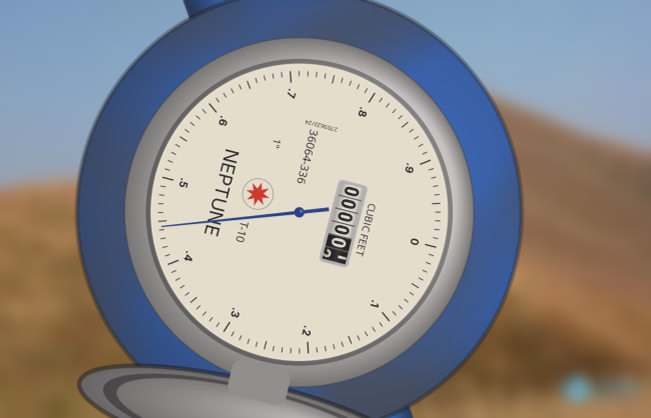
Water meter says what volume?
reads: 1.44 ft³
